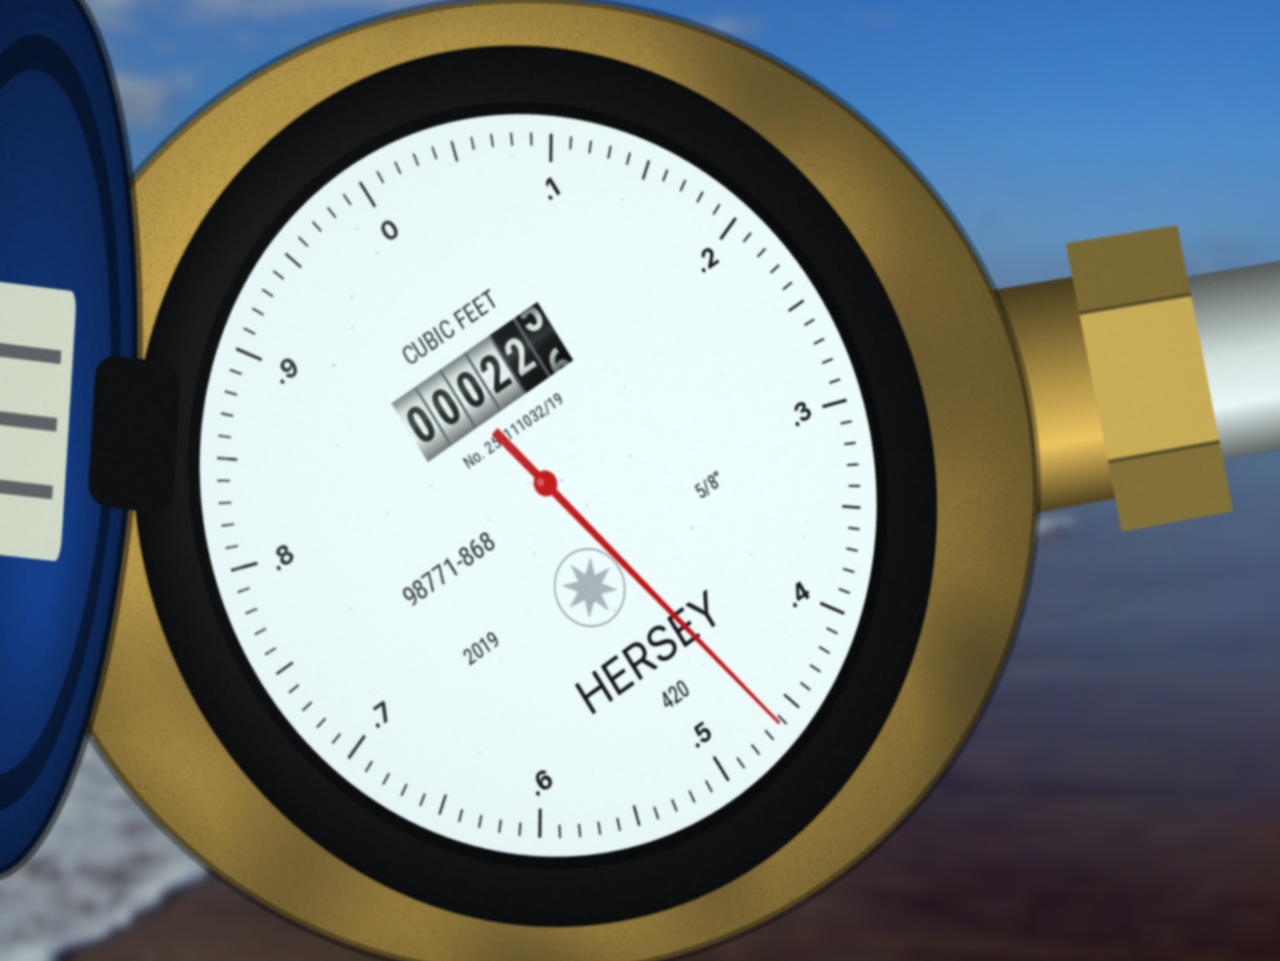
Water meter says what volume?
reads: 225.46 ft³
